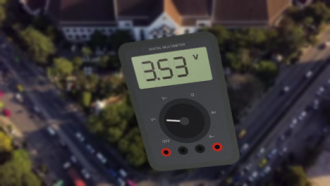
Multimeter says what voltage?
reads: 3.53 V
